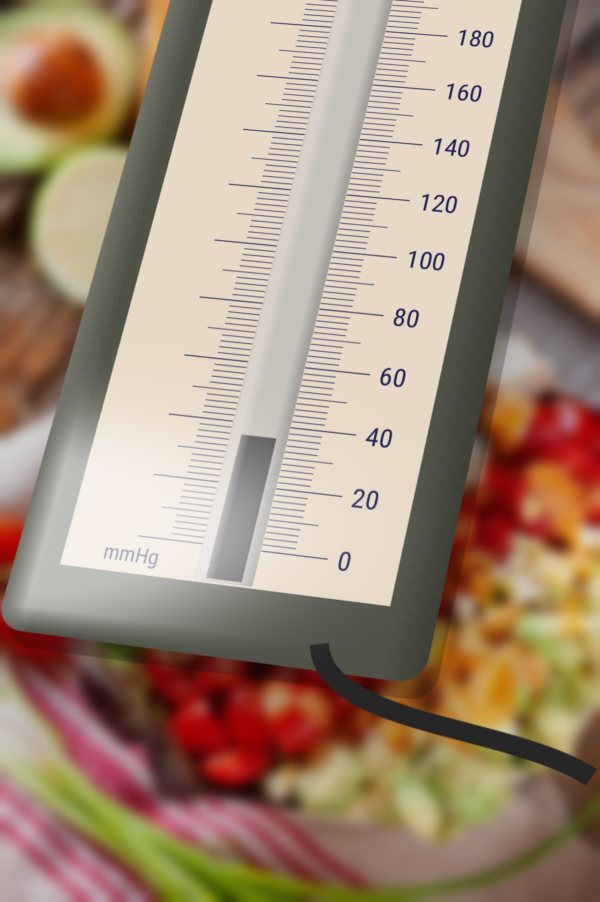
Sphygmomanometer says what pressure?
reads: 36 mmHg
